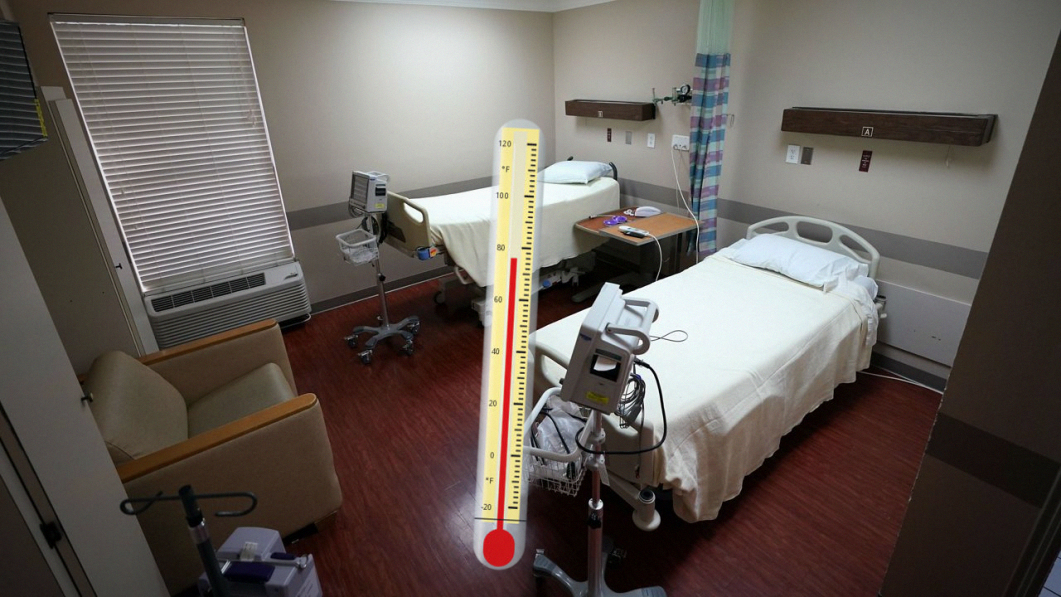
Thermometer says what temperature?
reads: 76 °F
